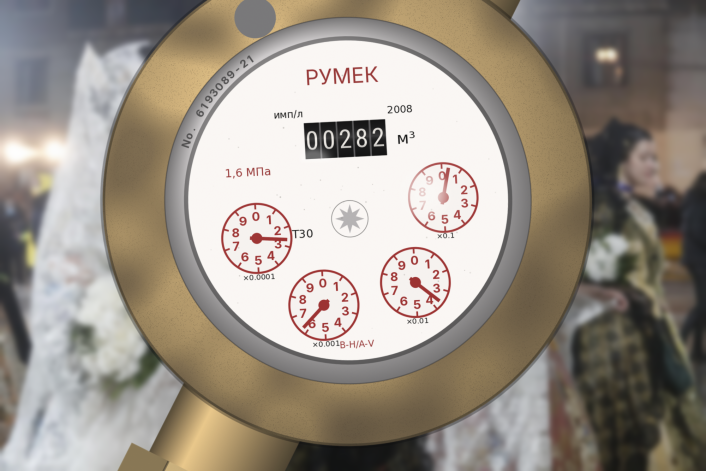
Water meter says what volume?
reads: 282.0362 m³
